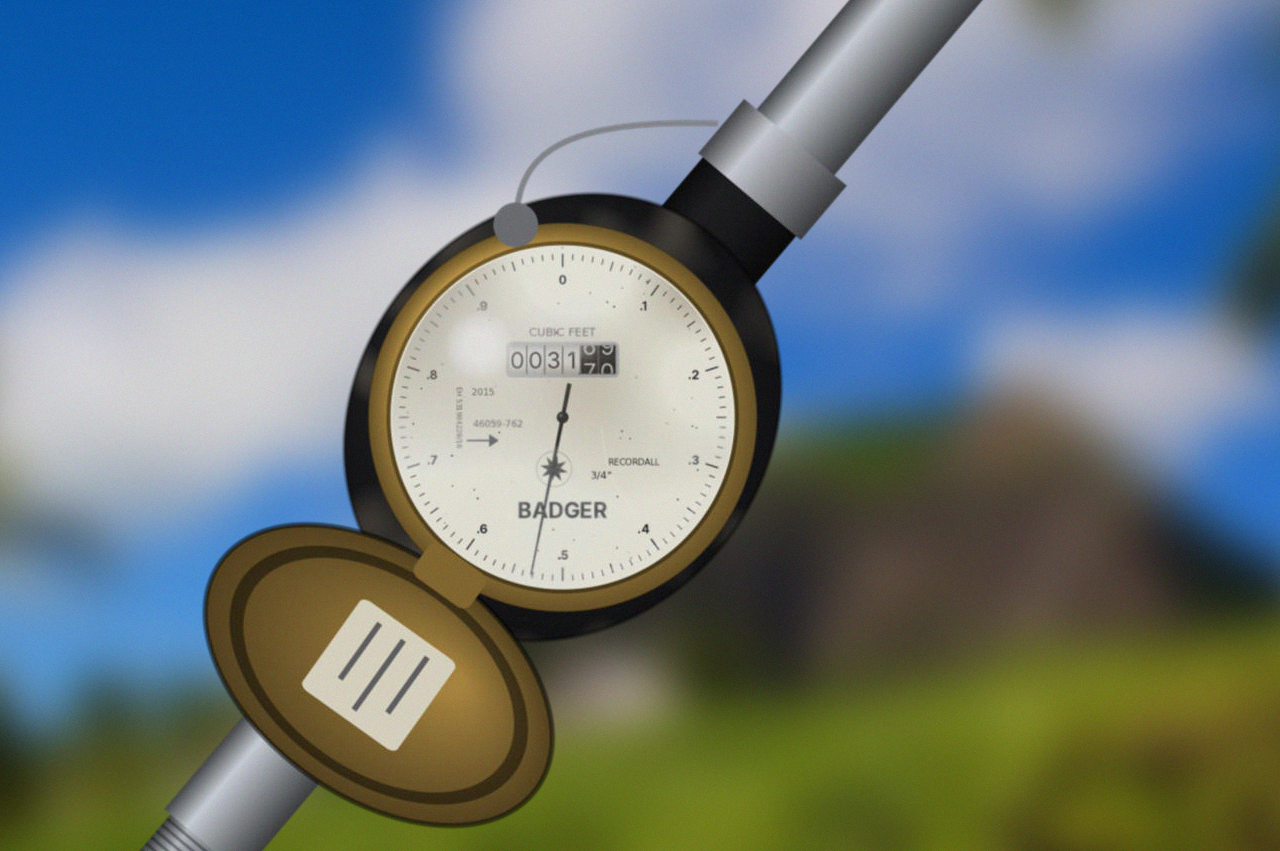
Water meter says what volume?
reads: 3169.53 ft³
